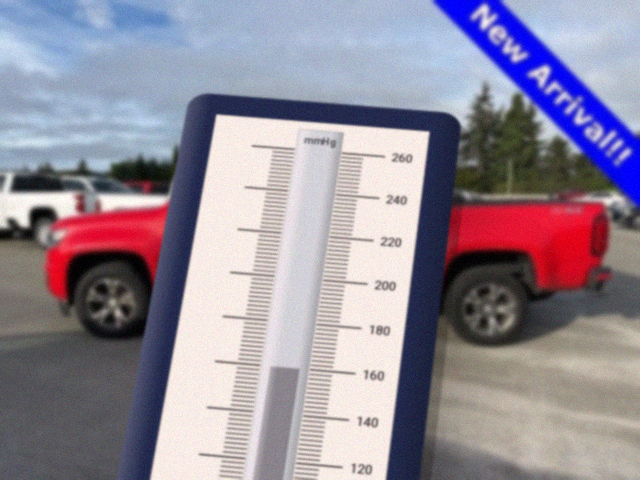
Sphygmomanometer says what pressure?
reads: 160 mmHg
